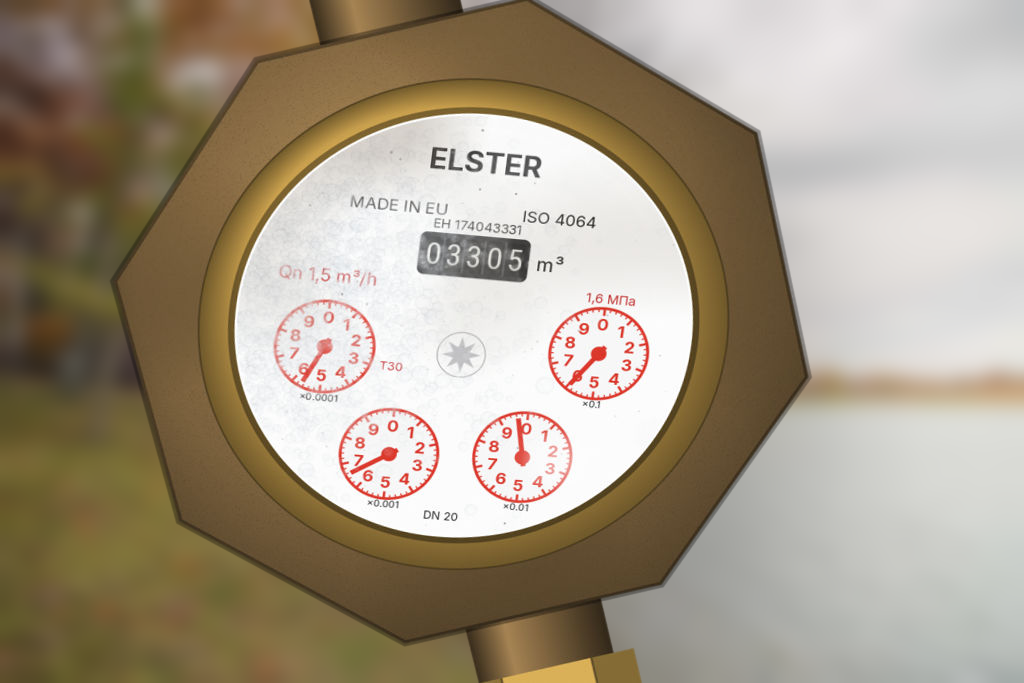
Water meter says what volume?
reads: 3305.5965 m³
